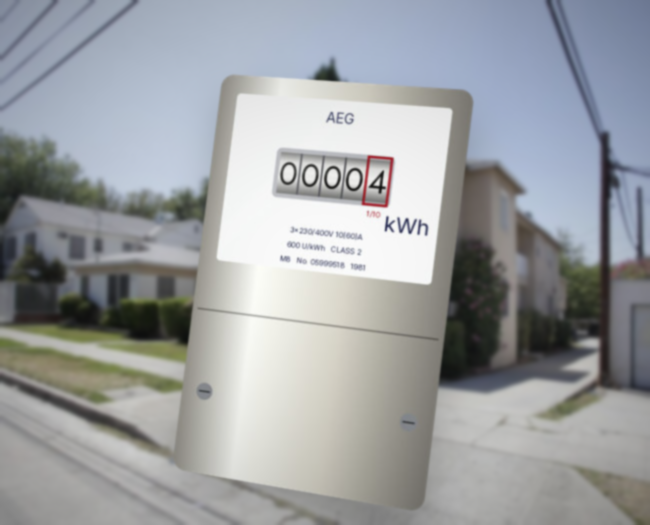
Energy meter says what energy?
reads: 0.4 kWh
